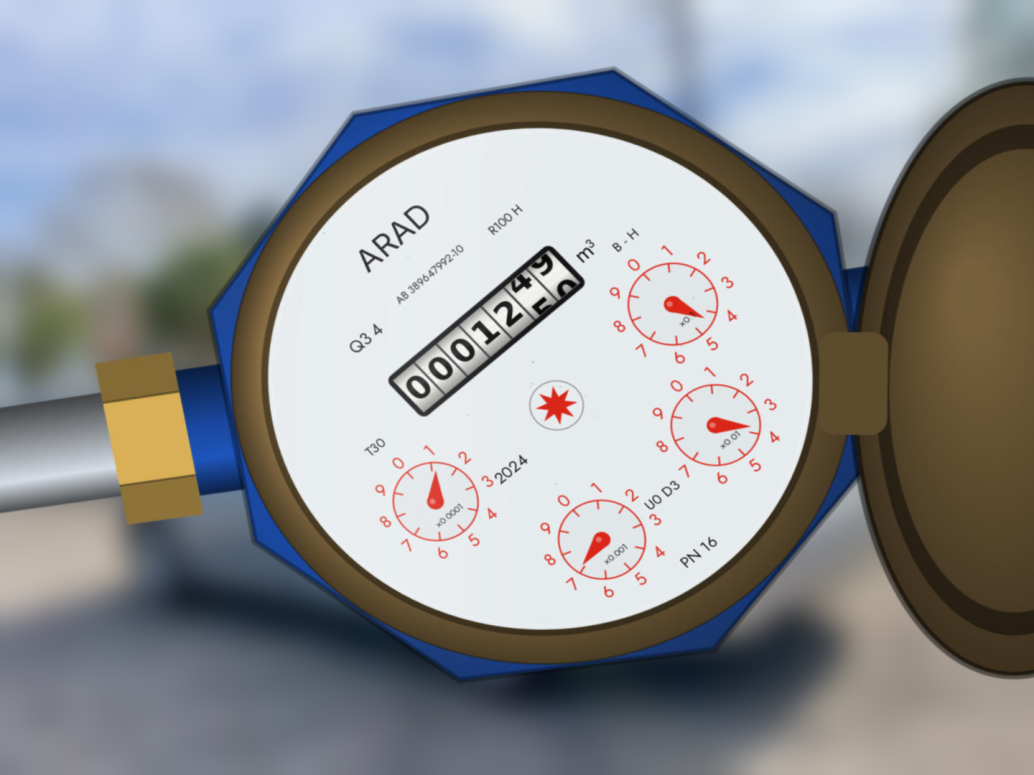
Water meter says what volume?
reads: 1249.4371 m³
